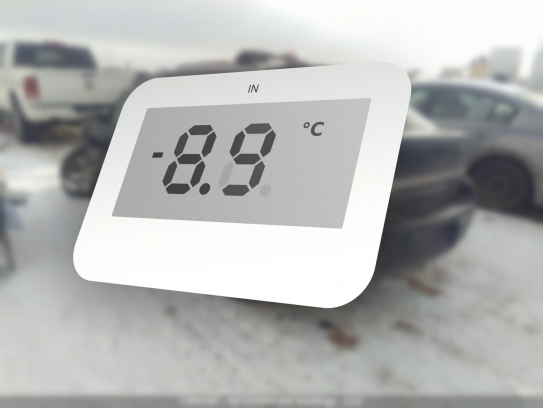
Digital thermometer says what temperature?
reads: -8.9 °C
